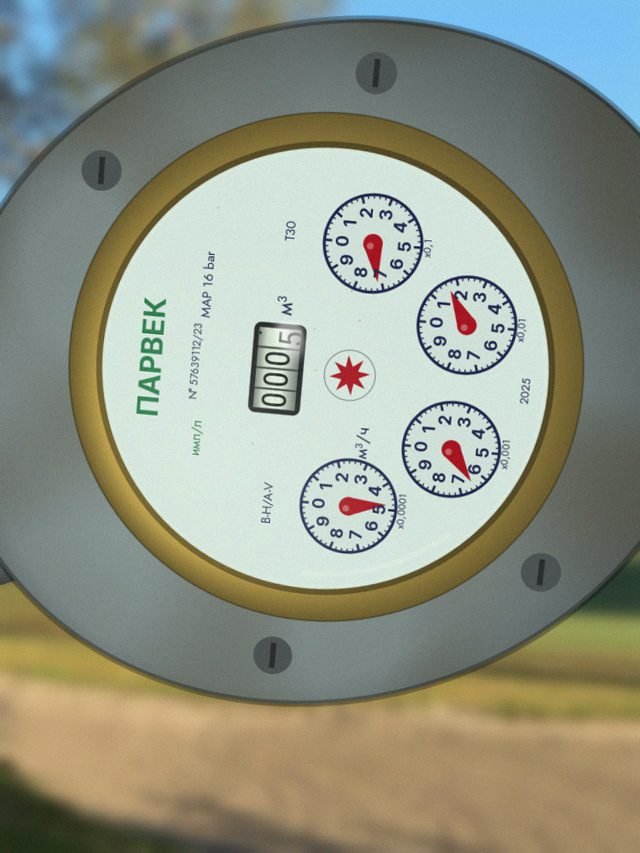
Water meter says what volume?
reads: 4.7164 m³
